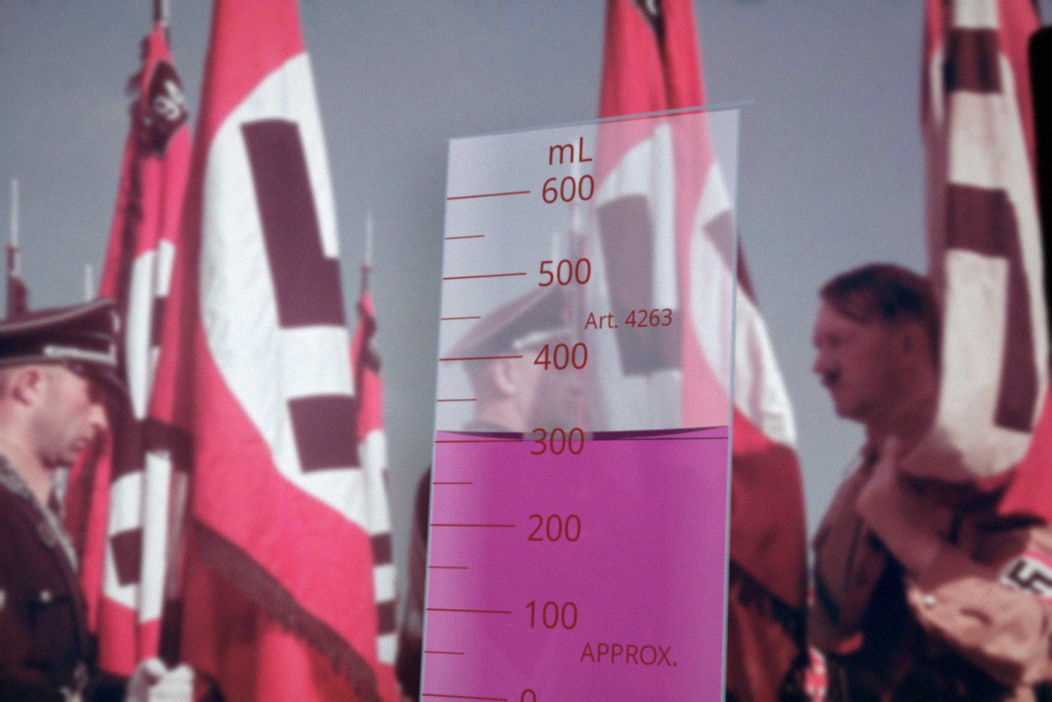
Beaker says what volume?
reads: 300 mL
